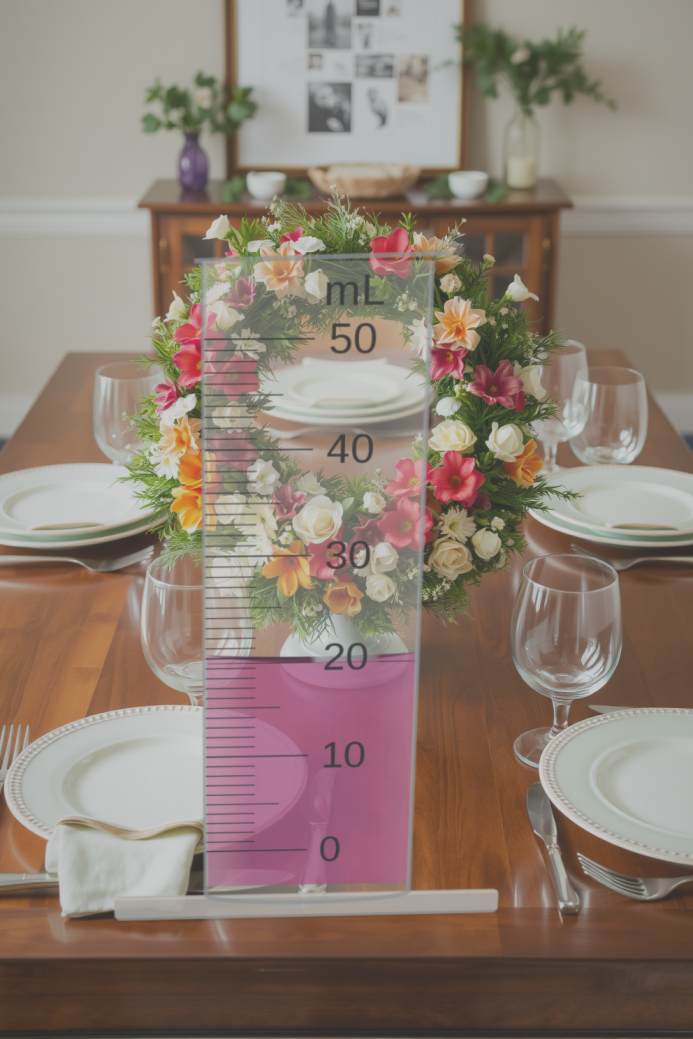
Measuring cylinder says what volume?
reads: 19.5 mL
